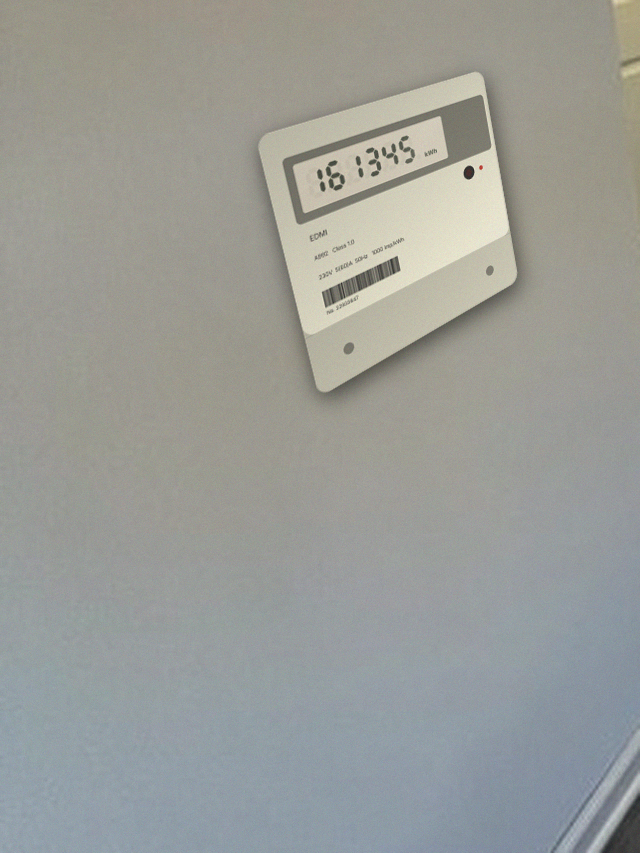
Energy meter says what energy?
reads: 161345 kWh
